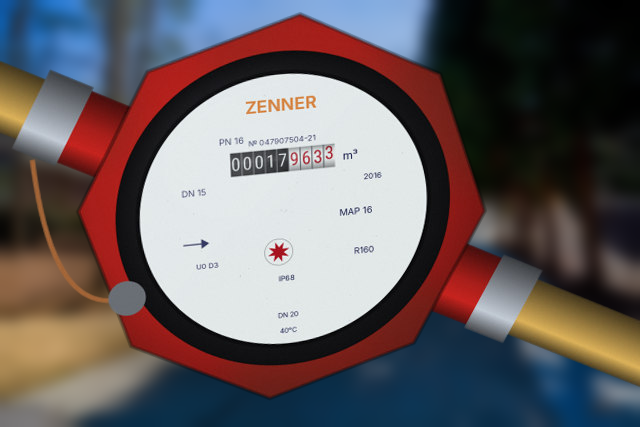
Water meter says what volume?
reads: 17.9633 m³
